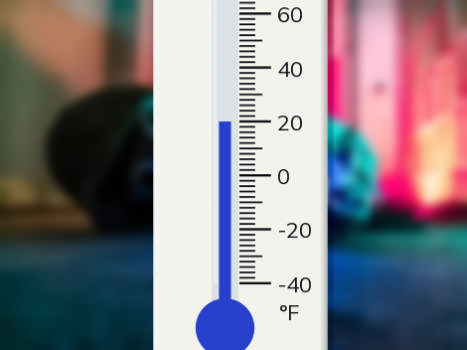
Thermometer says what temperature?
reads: 20 °F
